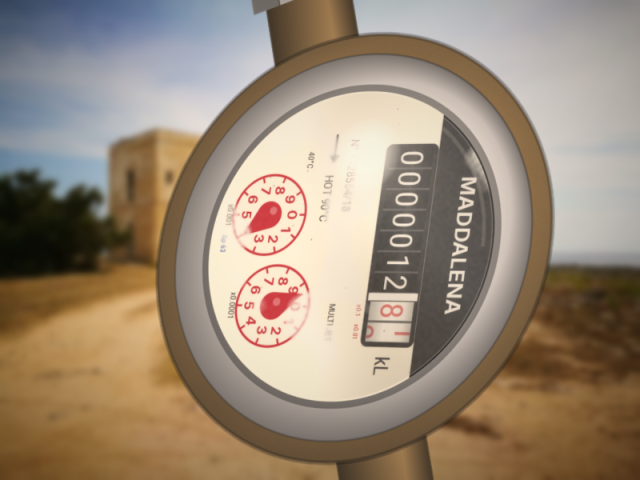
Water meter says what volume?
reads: 12.8139 kL
